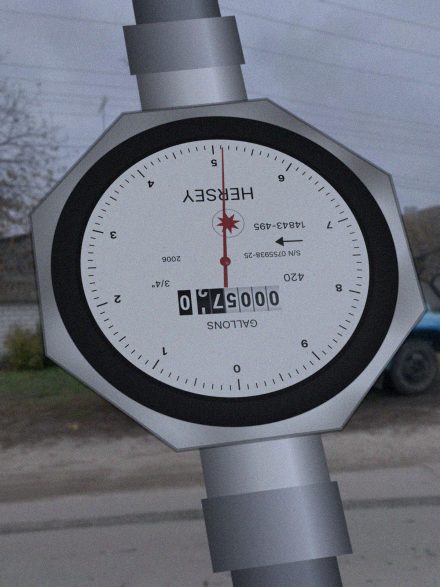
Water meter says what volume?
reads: 5715.1 gal
